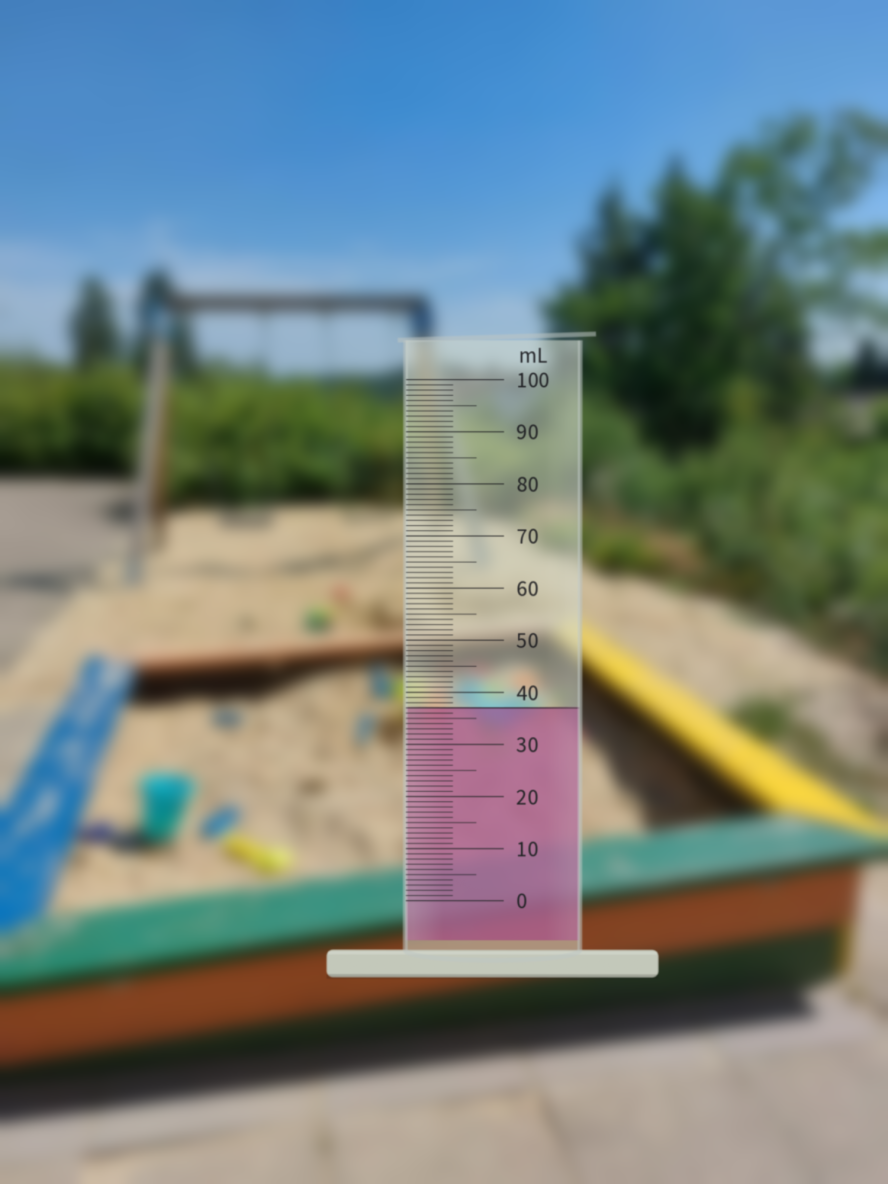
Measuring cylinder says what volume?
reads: 37 mL
